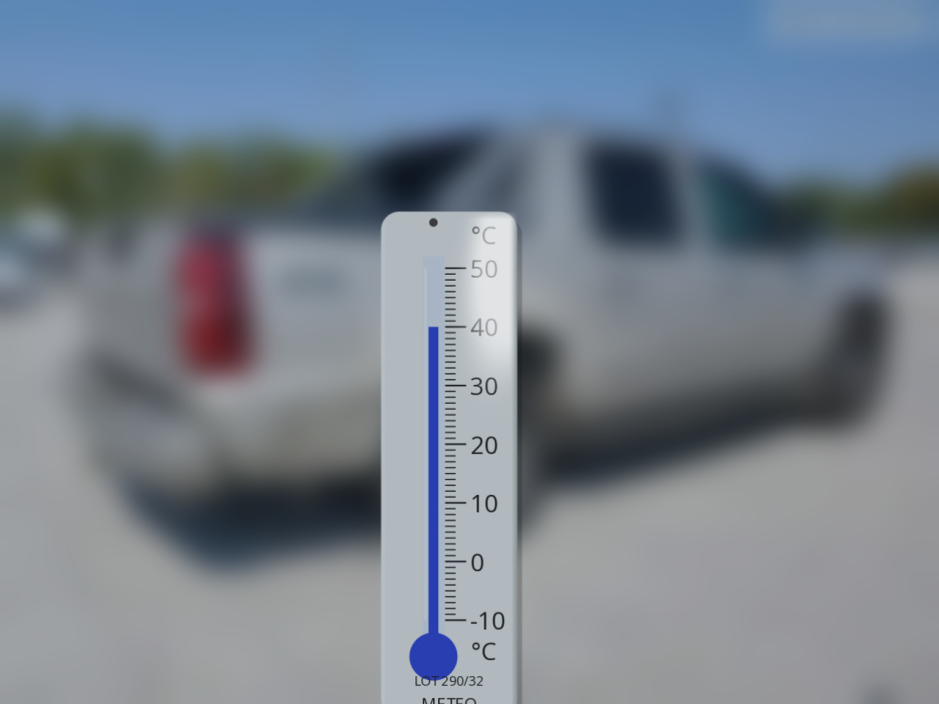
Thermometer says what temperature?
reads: 40 °C
